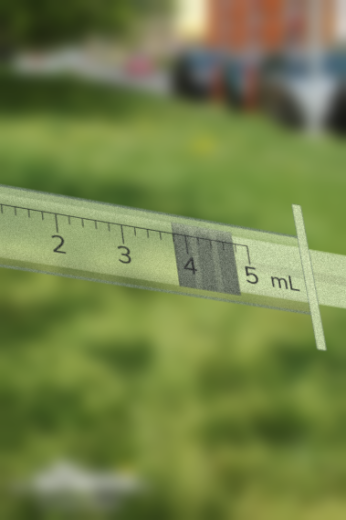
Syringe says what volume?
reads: 3.8 mL
